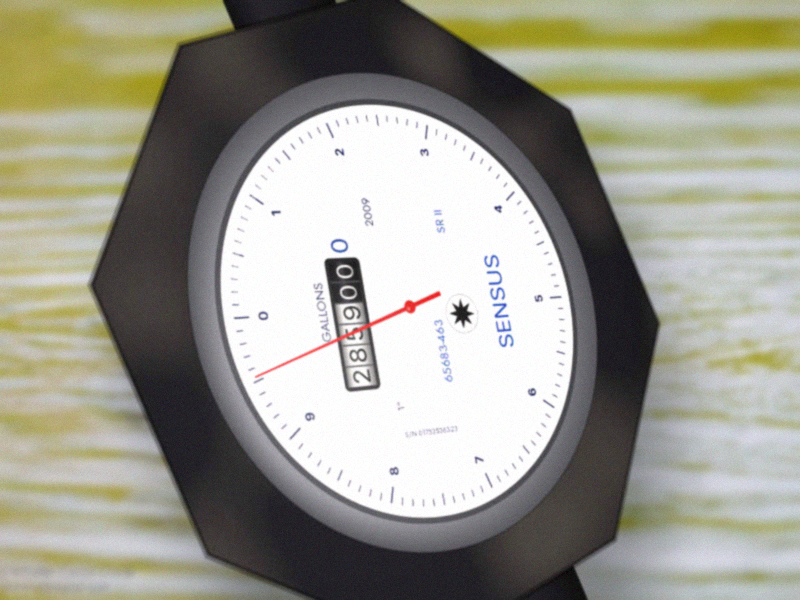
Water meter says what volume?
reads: 2858999.5 gal
